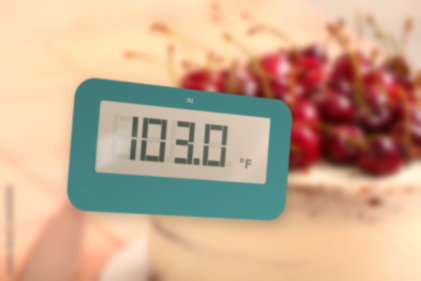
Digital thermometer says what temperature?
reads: 103.0 °F
